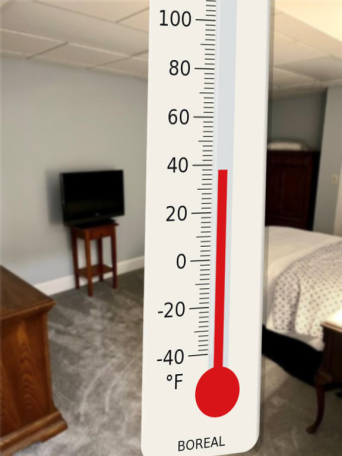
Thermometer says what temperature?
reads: 38 °F
